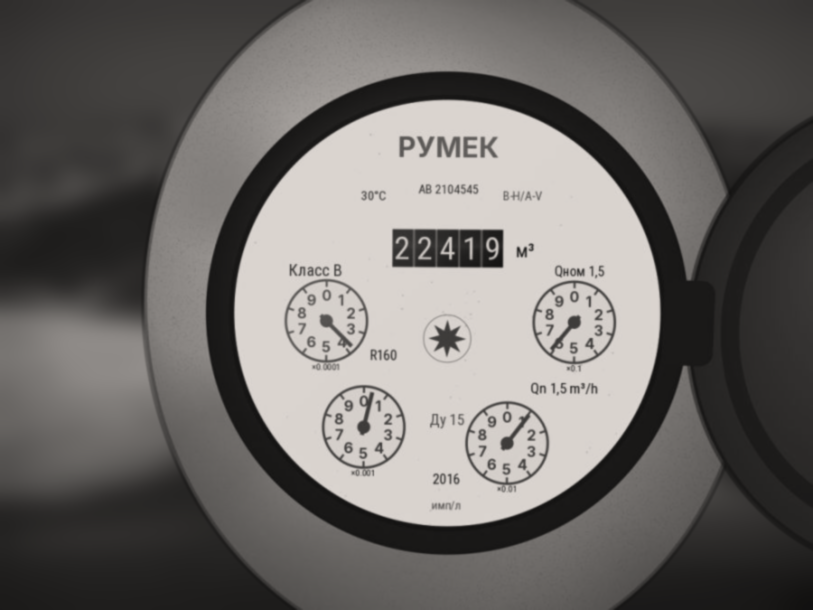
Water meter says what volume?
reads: 22419.6103 m³
